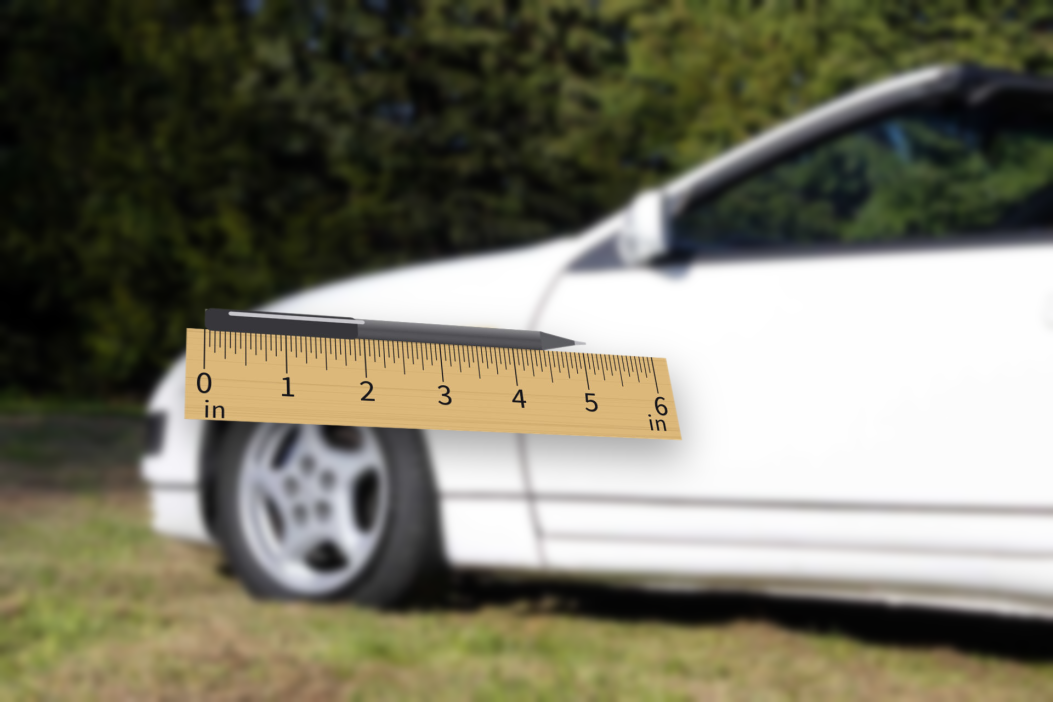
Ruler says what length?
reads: 5.0625 in
